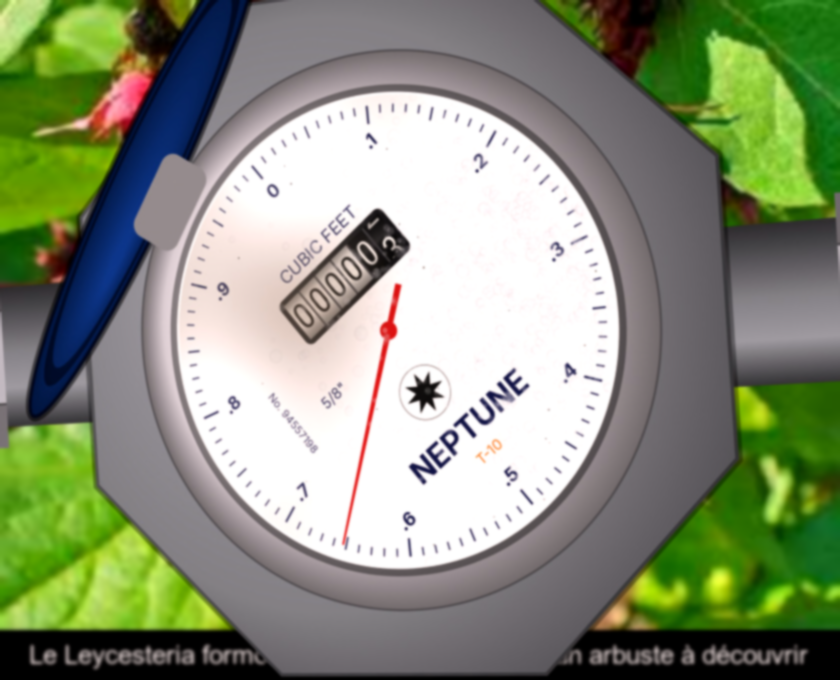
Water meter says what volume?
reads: 2.65 ft³
